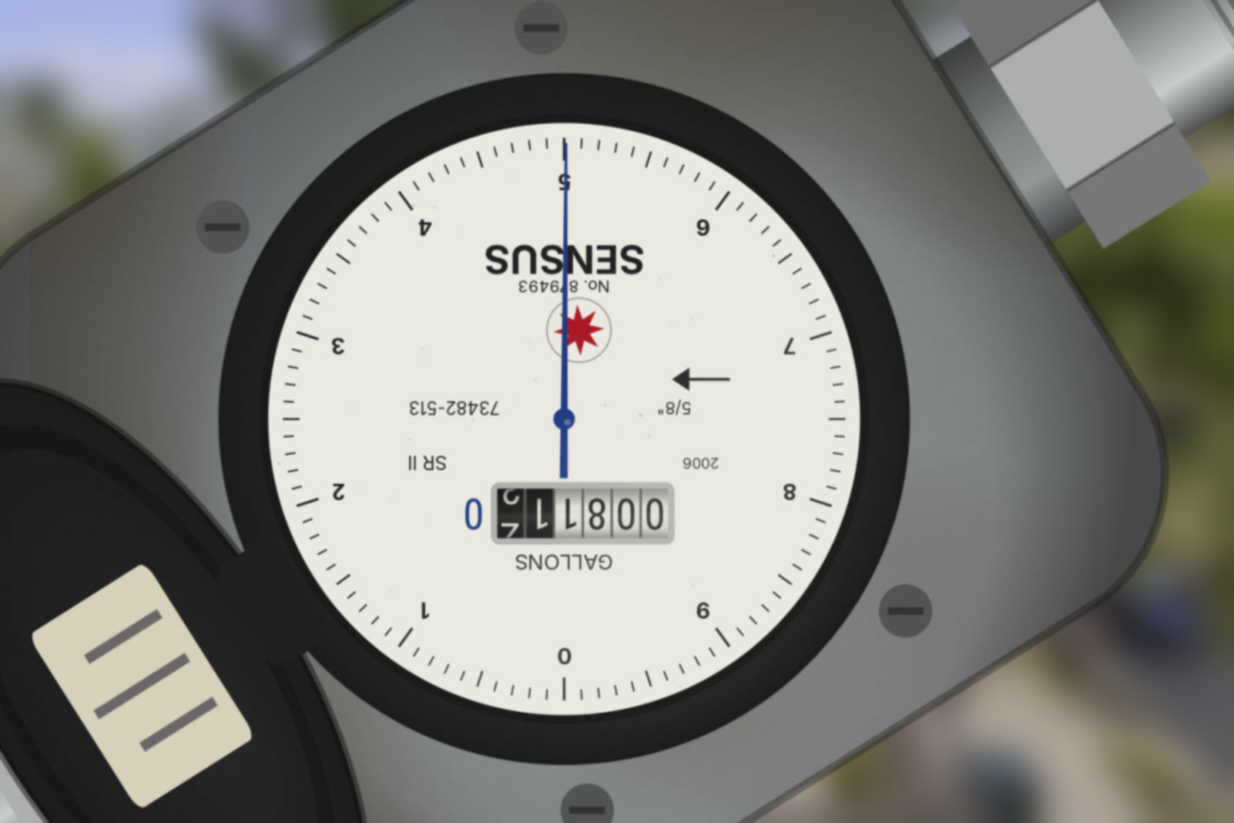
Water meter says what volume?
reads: 81125.0 gal
